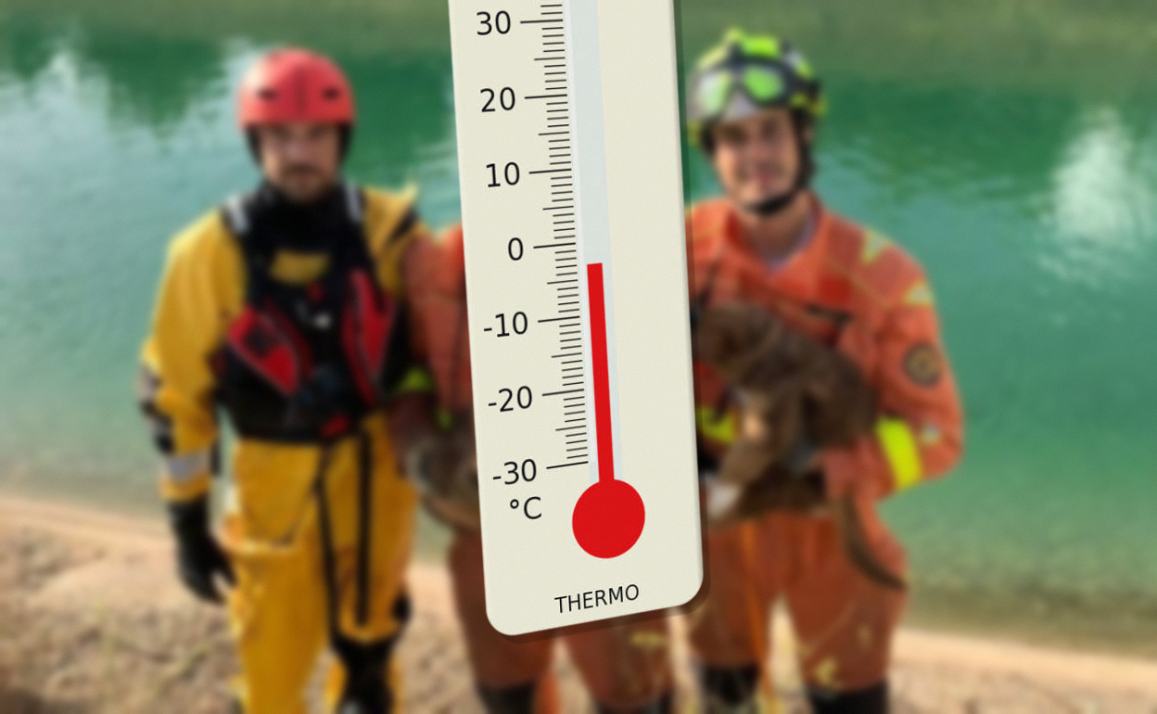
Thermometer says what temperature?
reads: -3 °C
